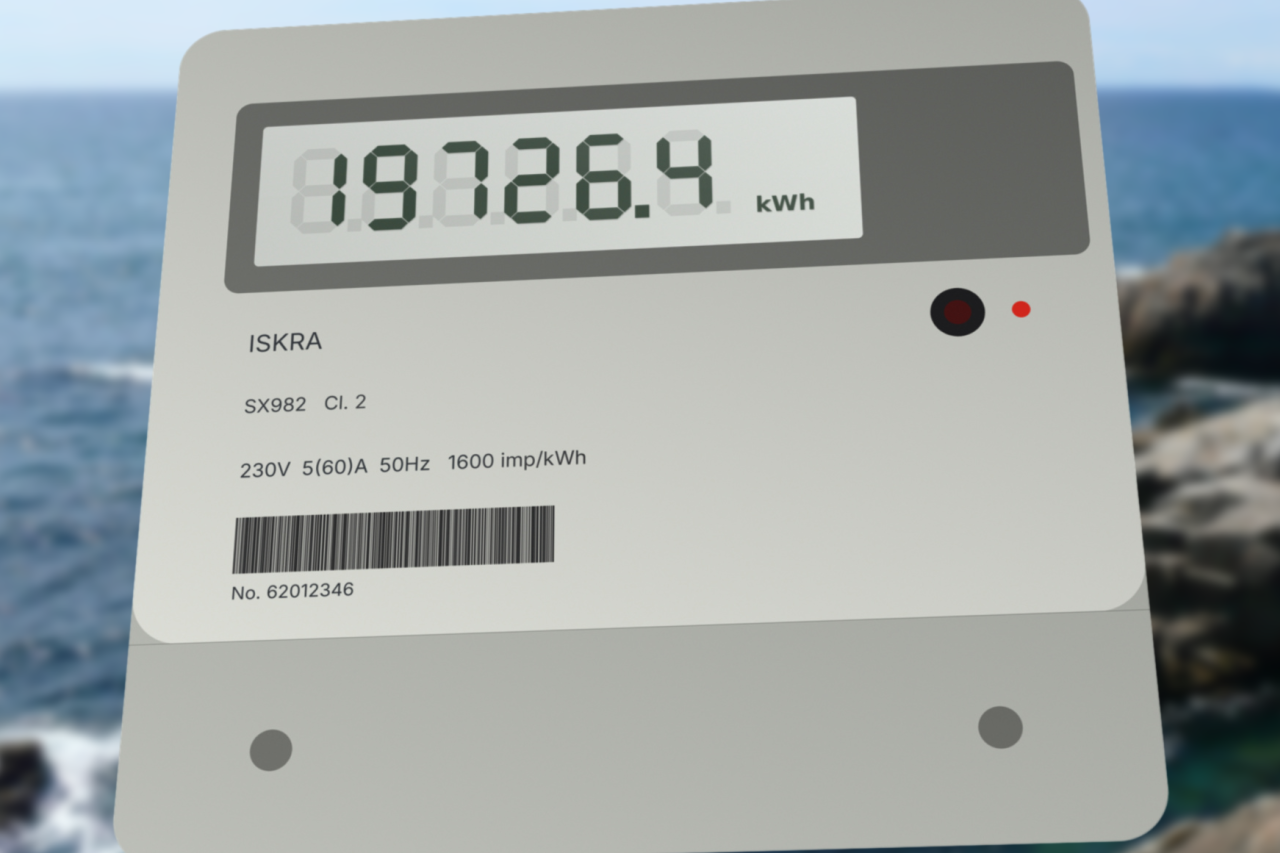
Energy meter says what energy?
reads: 19726.4 kWh
